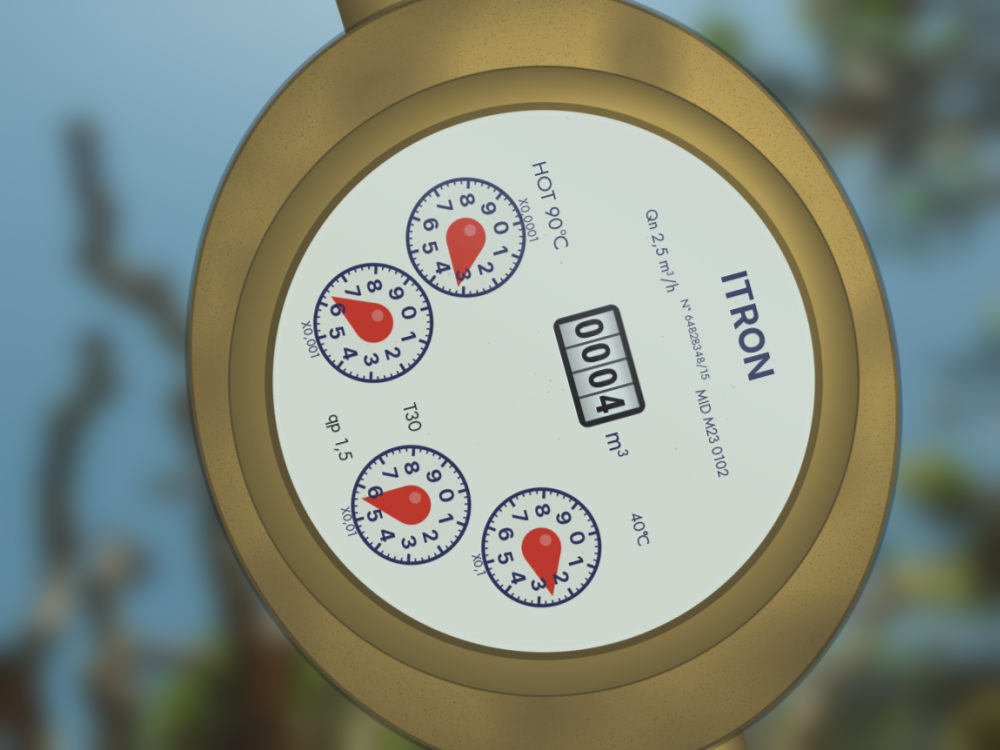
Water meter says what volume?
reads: 4.2563 m³
